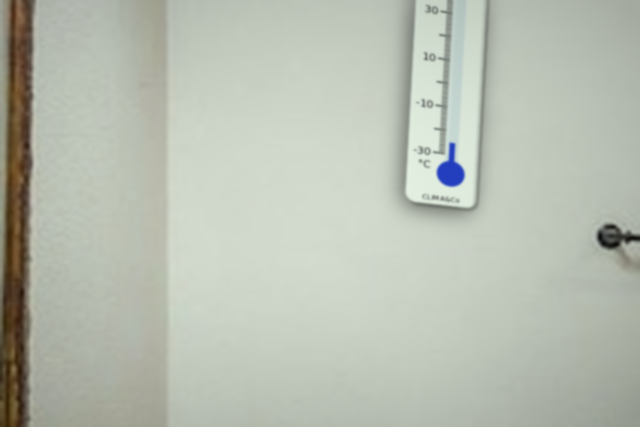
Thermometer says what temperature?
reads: -25 °C
